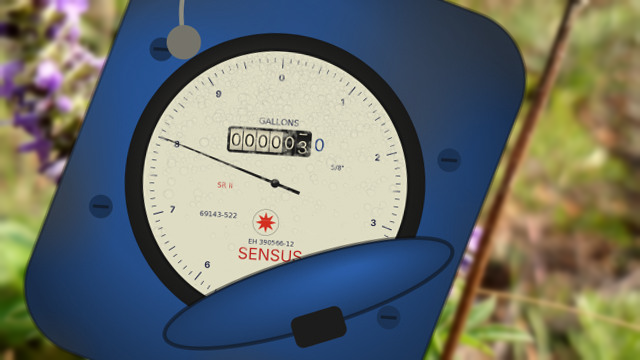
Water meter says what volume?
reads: 28.0 gal
